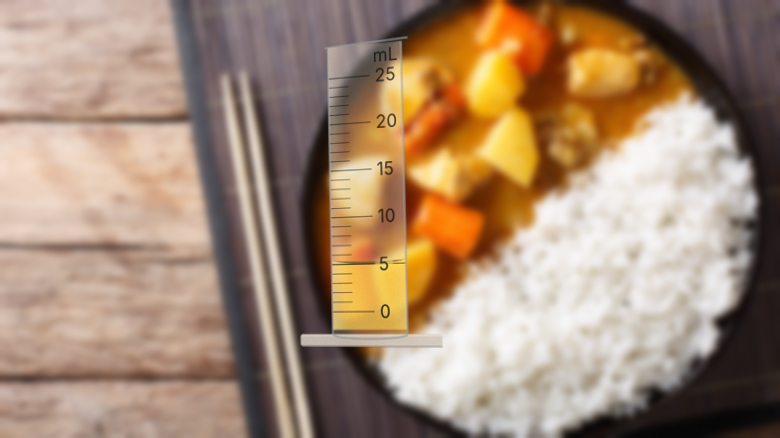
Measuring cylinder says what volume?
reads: 5 mL
